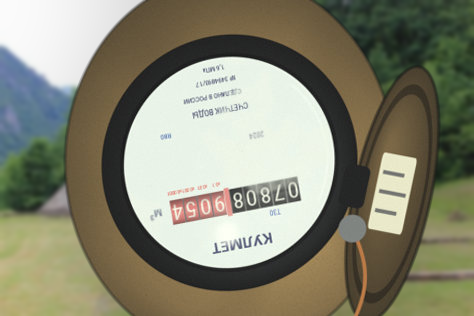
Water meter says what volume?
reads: 7808.9054 m³
